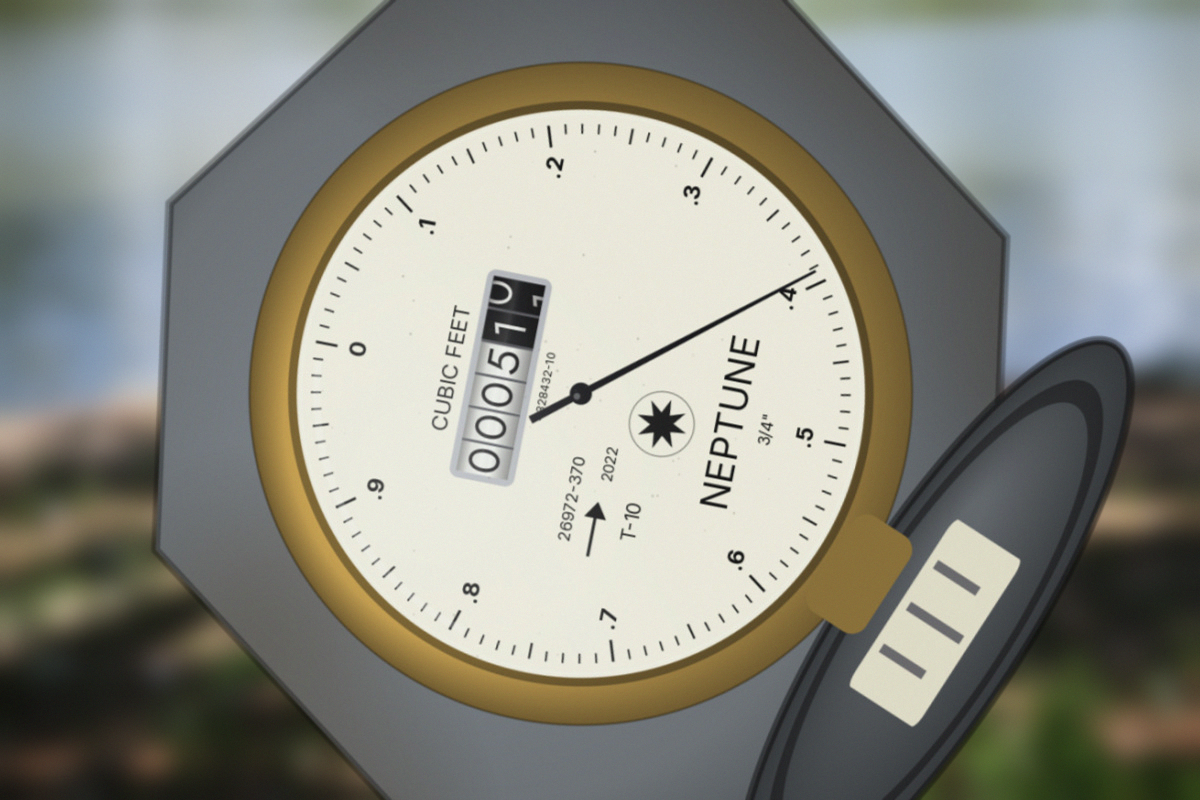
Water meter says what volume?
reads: 510.39 ft³
